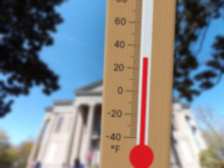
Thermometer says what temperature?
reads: 30 °F
